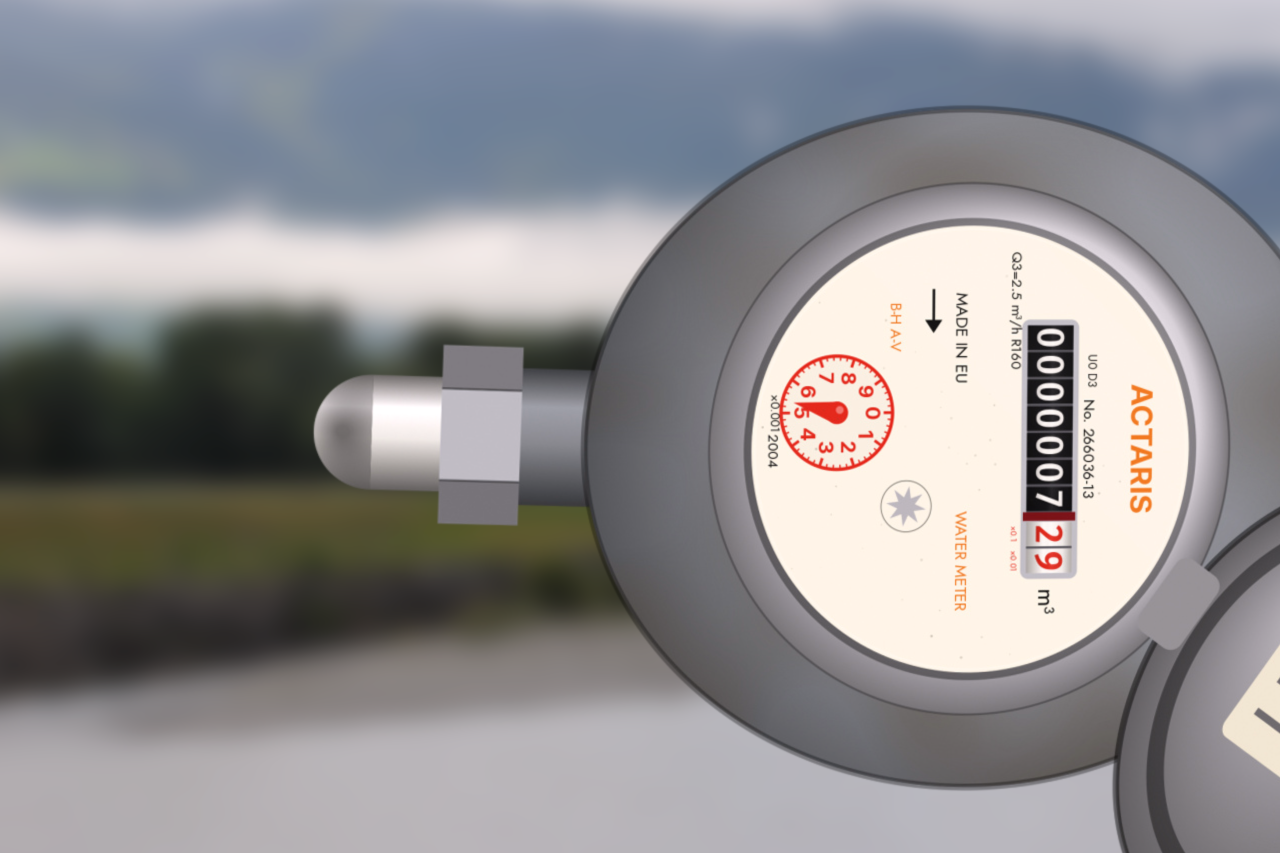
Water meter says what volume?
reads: 7.295 m³
